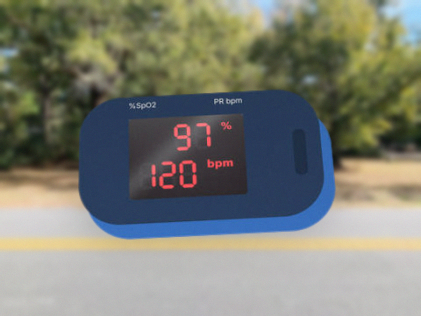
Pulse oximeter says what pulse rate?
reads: 120 bpm
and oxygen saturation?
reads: 97 %
